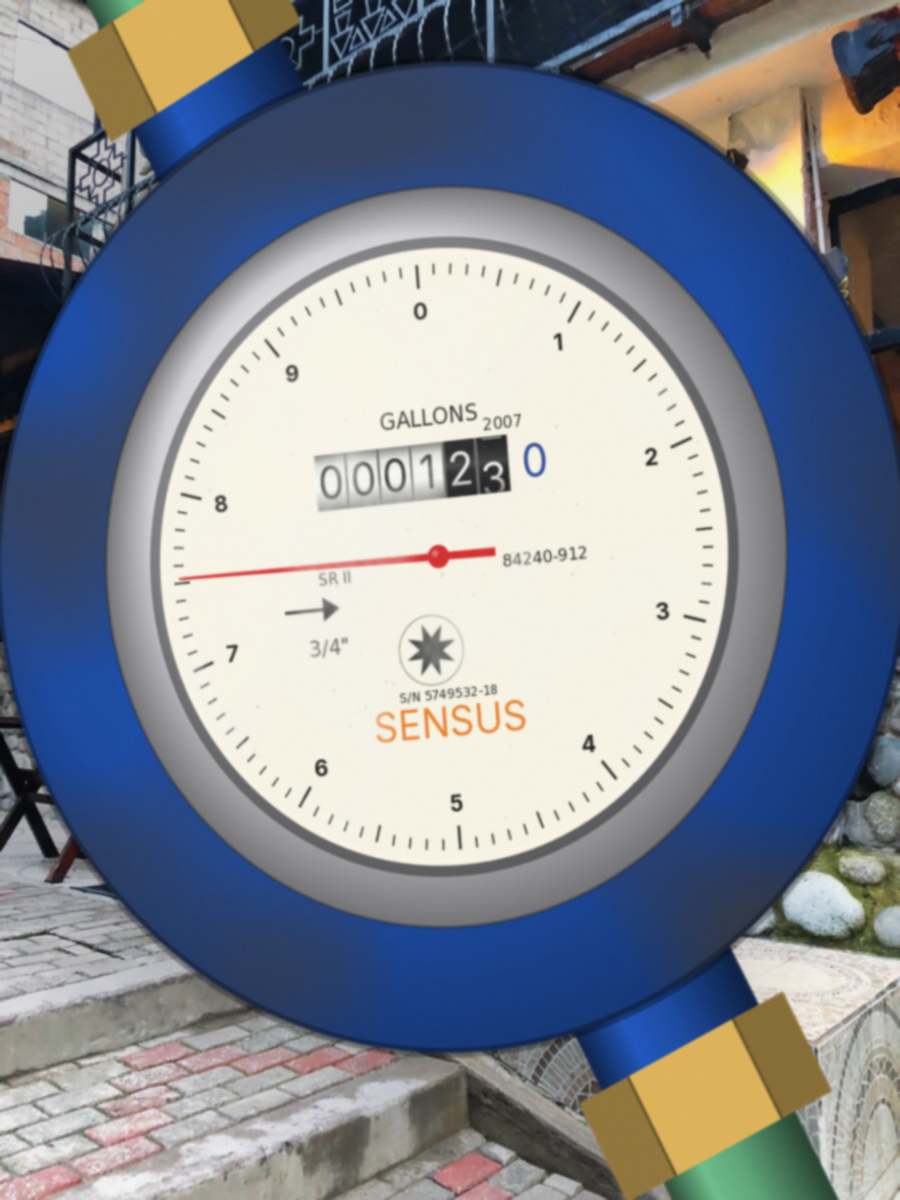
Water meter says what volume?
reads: 1227.5 gal
